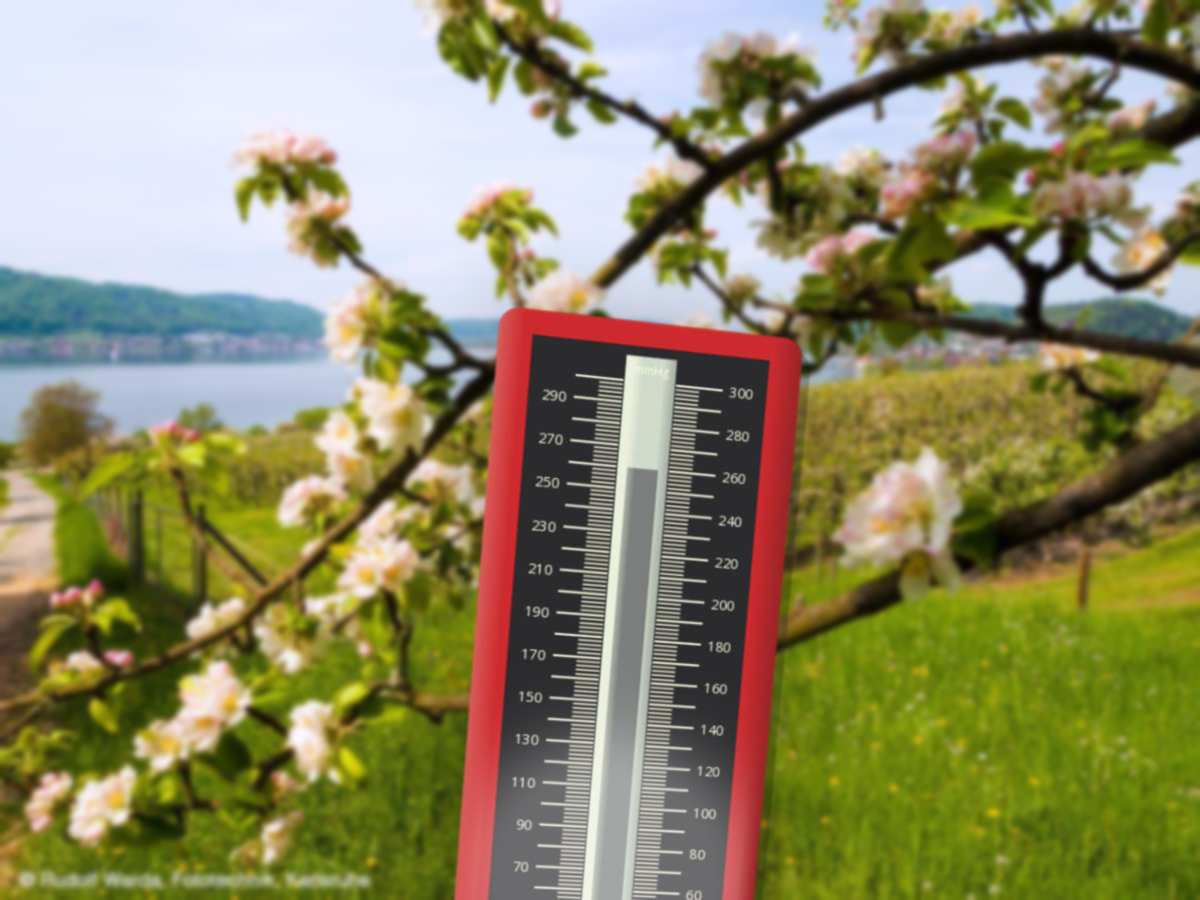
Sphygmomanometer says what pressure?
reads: 260 mmHg
